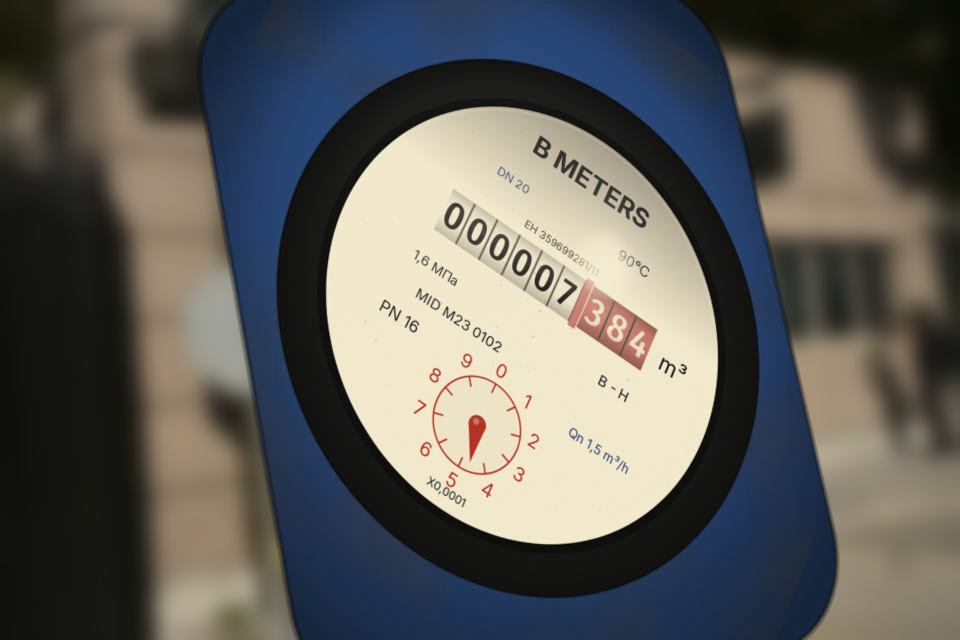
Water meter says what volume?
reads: 7.3844 m³
